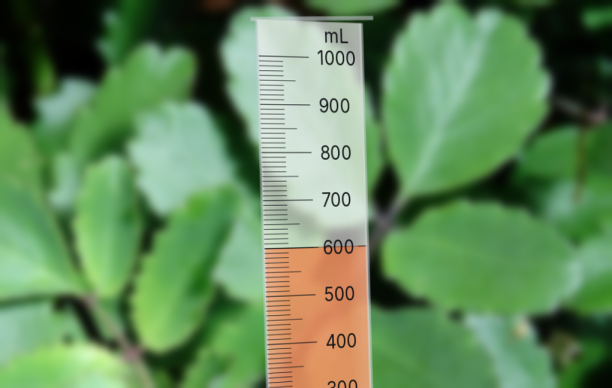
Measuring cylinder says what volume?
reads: 600 mL
